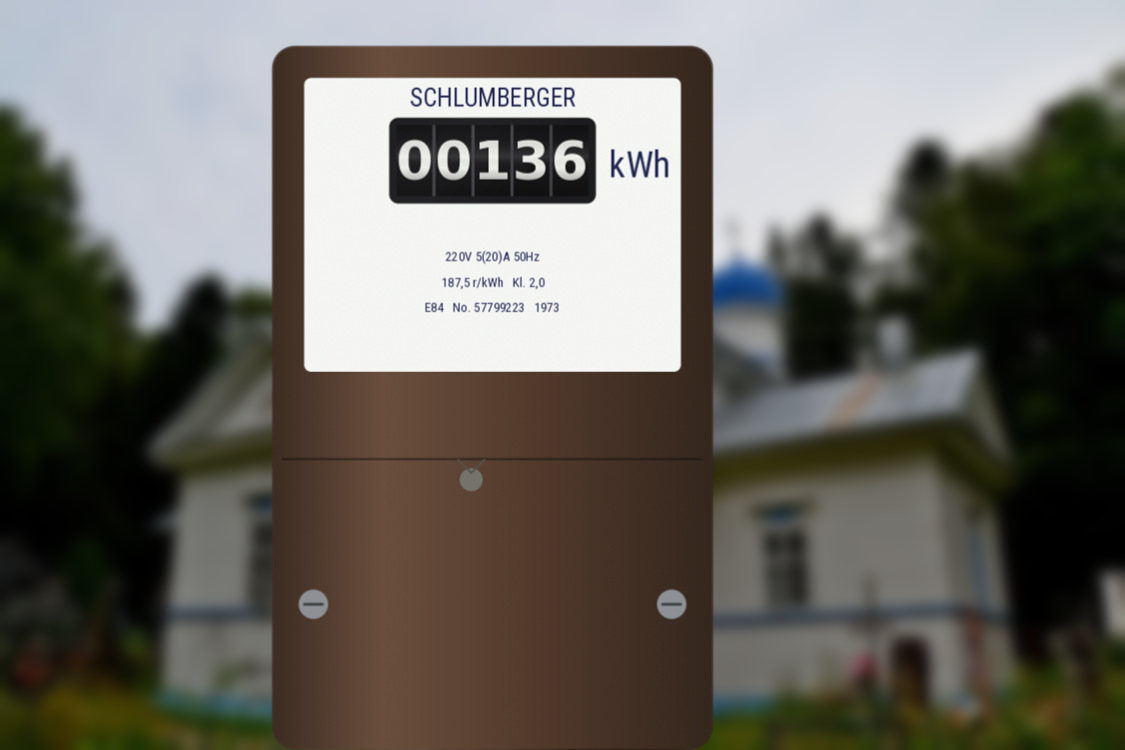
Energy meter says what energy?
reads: 136 kWh
